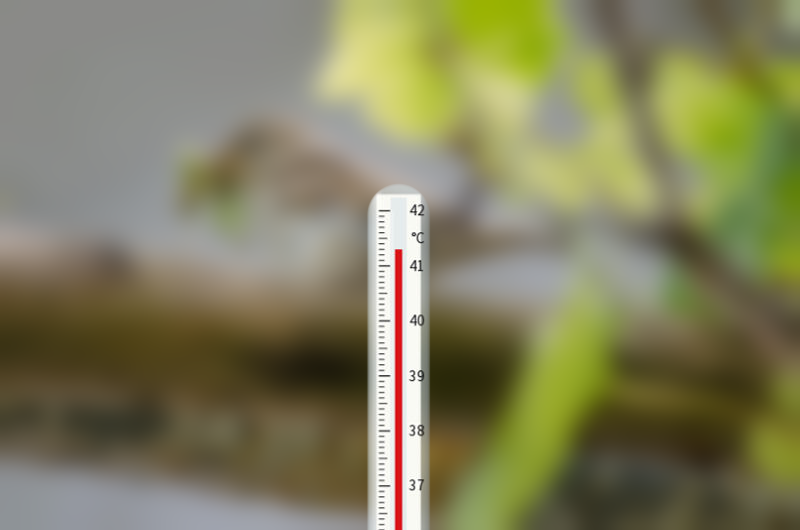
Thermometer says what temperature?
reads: 41.3 °C
